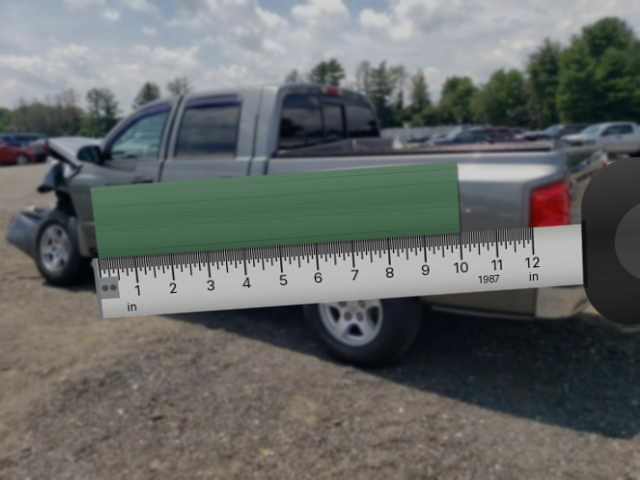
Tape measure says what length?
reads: 10 in
